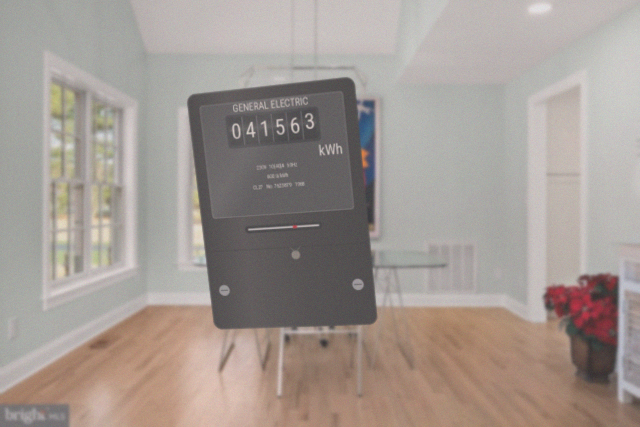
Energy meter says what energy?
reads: 41563 kWh
